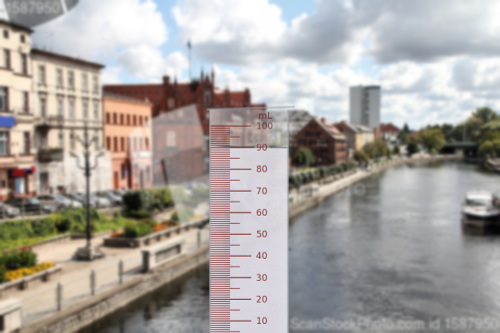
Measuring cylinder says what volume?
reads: 90 mL
